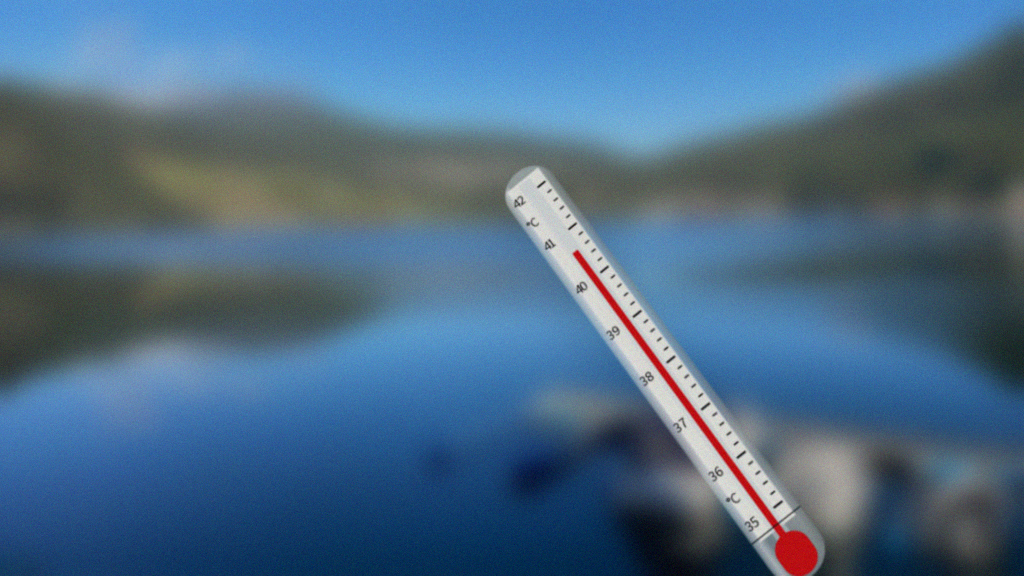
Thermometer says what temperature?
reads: 40.6 °C
